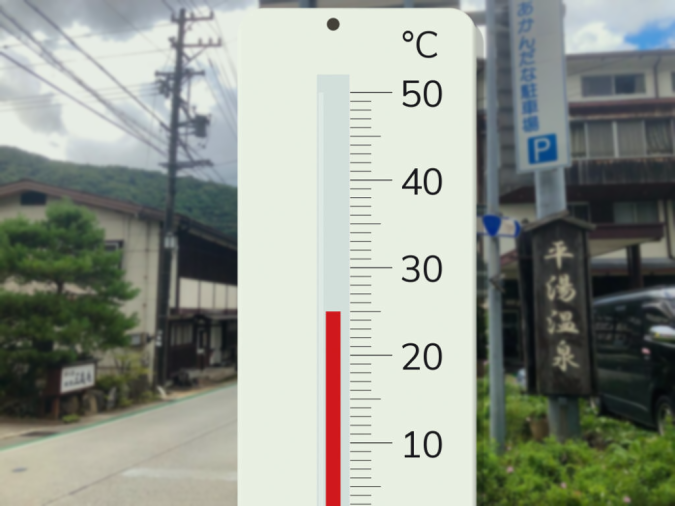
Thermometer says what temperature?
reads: 25 °C
